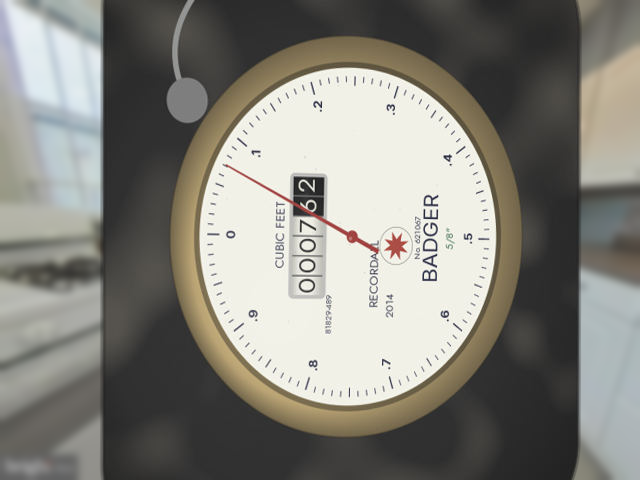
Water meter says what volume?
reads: 762.07 ft³
